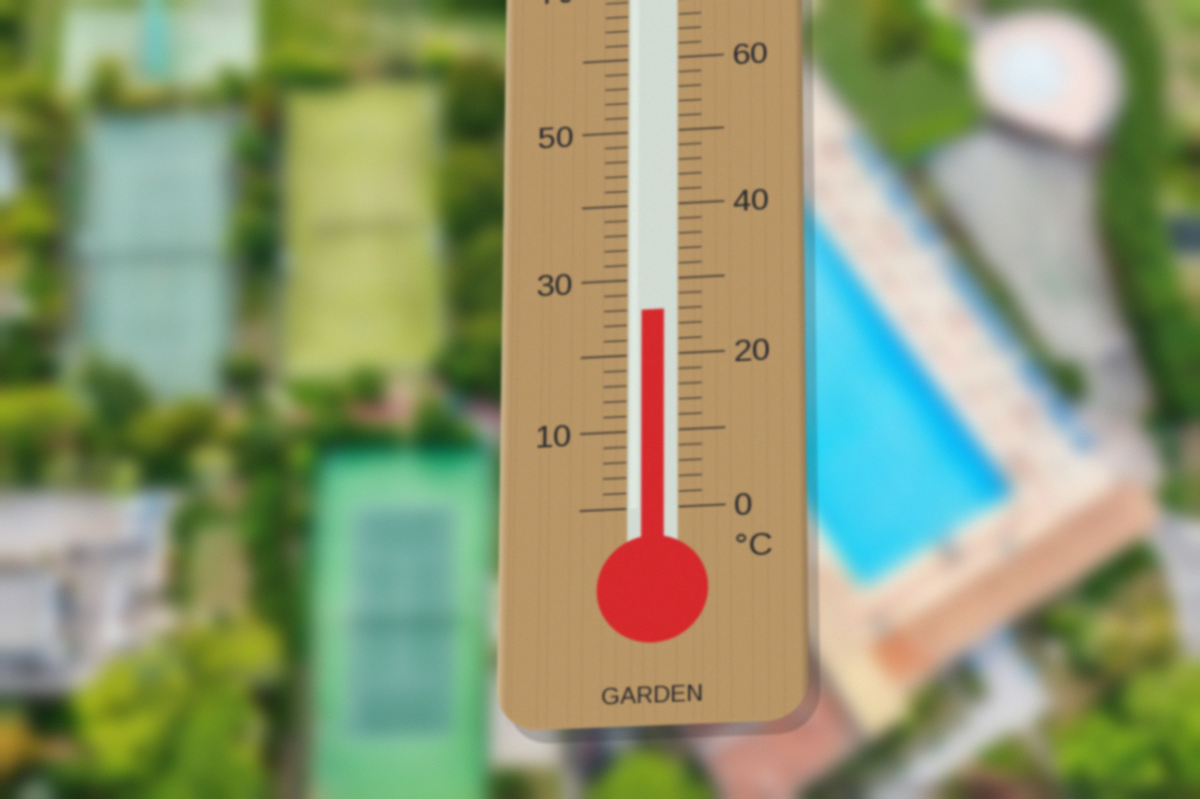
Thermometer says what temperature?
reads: 26 °C
